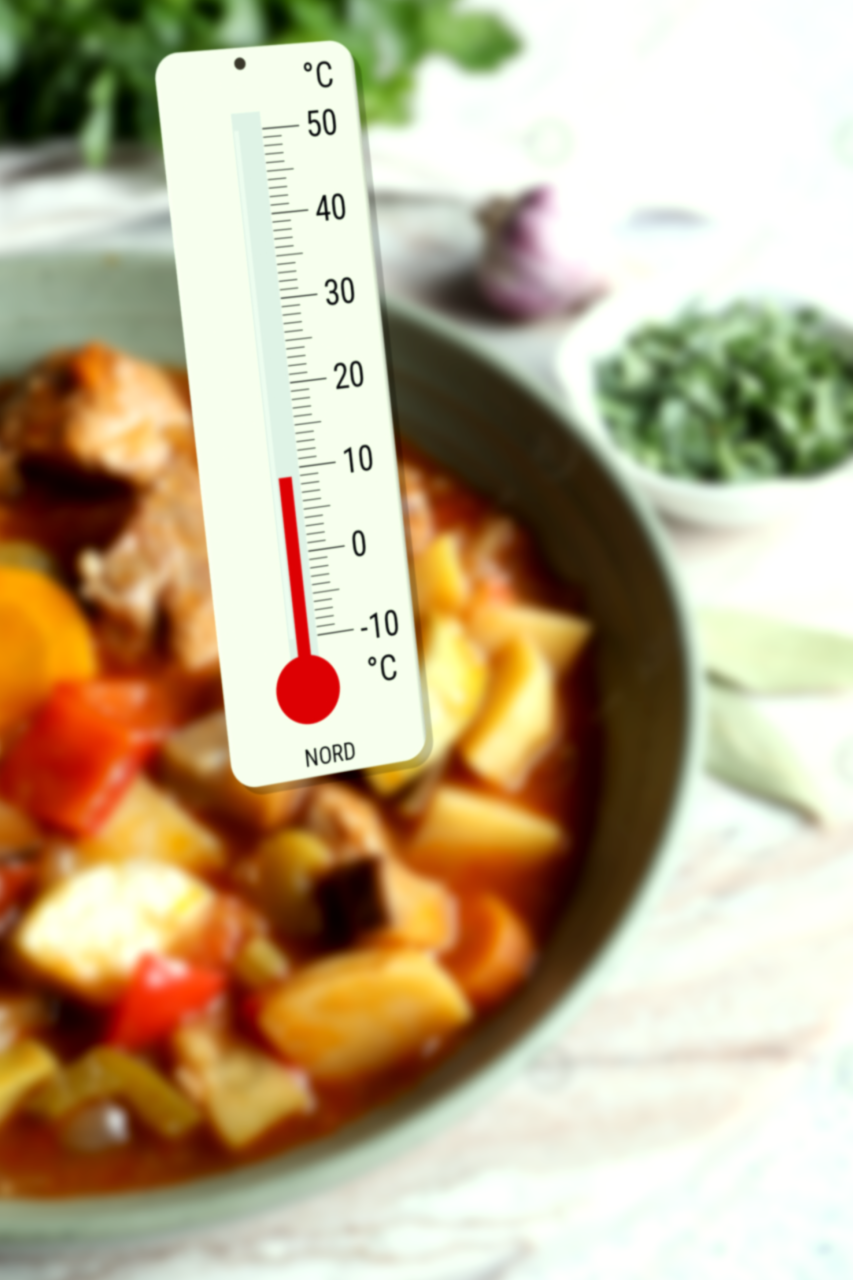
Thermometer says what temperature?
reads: 9 °C
